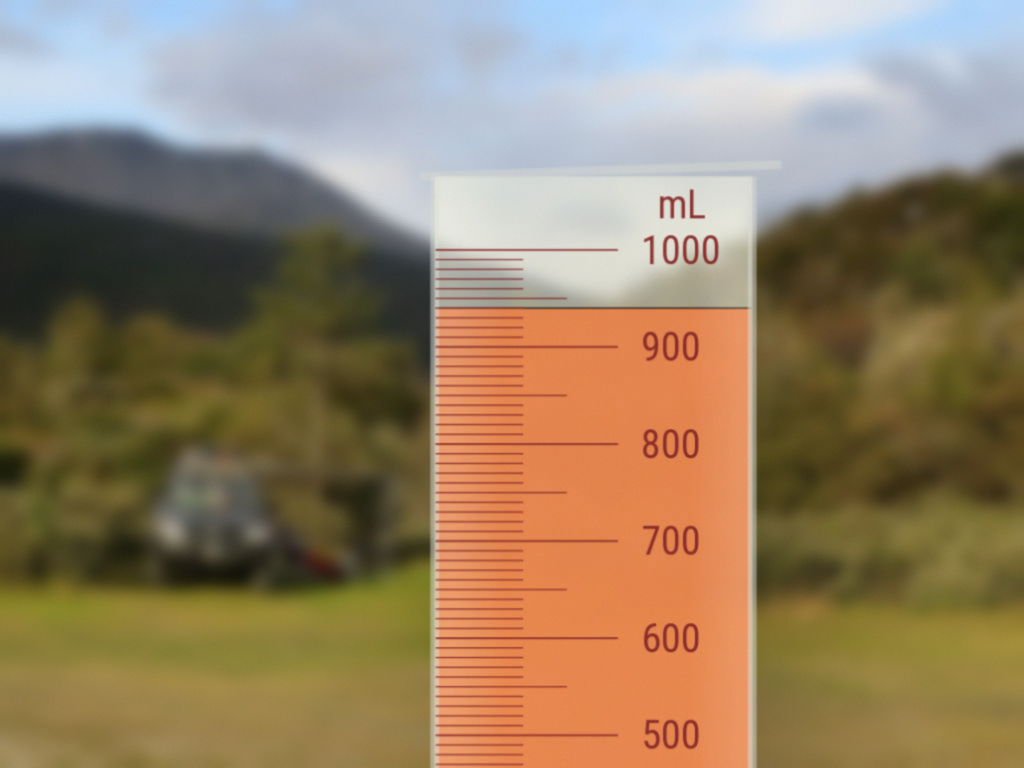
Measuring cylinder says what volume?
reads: 940 mL
